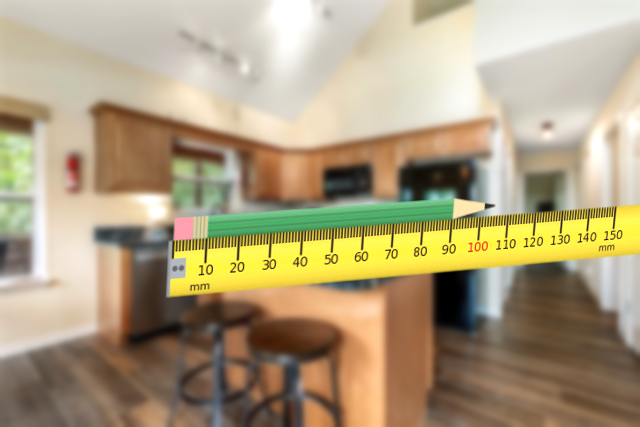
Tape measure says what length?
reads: 105 mm
